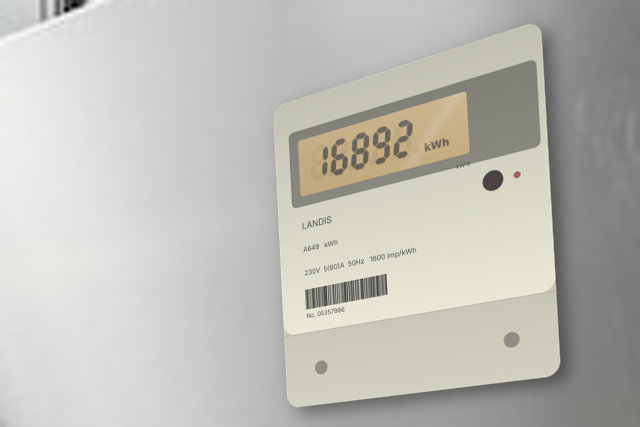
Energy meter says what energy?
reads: 16892 kWh
